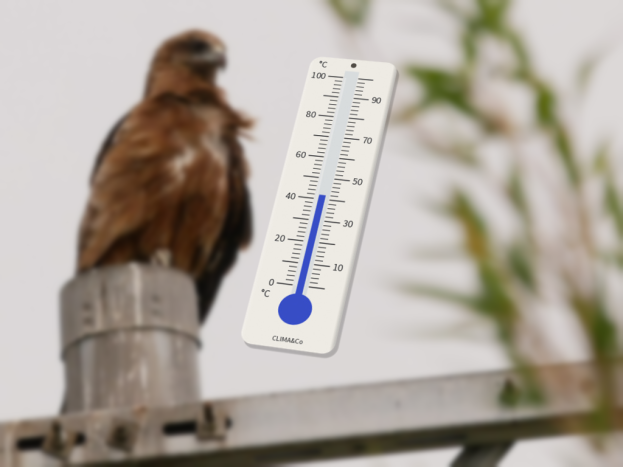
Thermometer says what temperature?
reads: 42 °C
